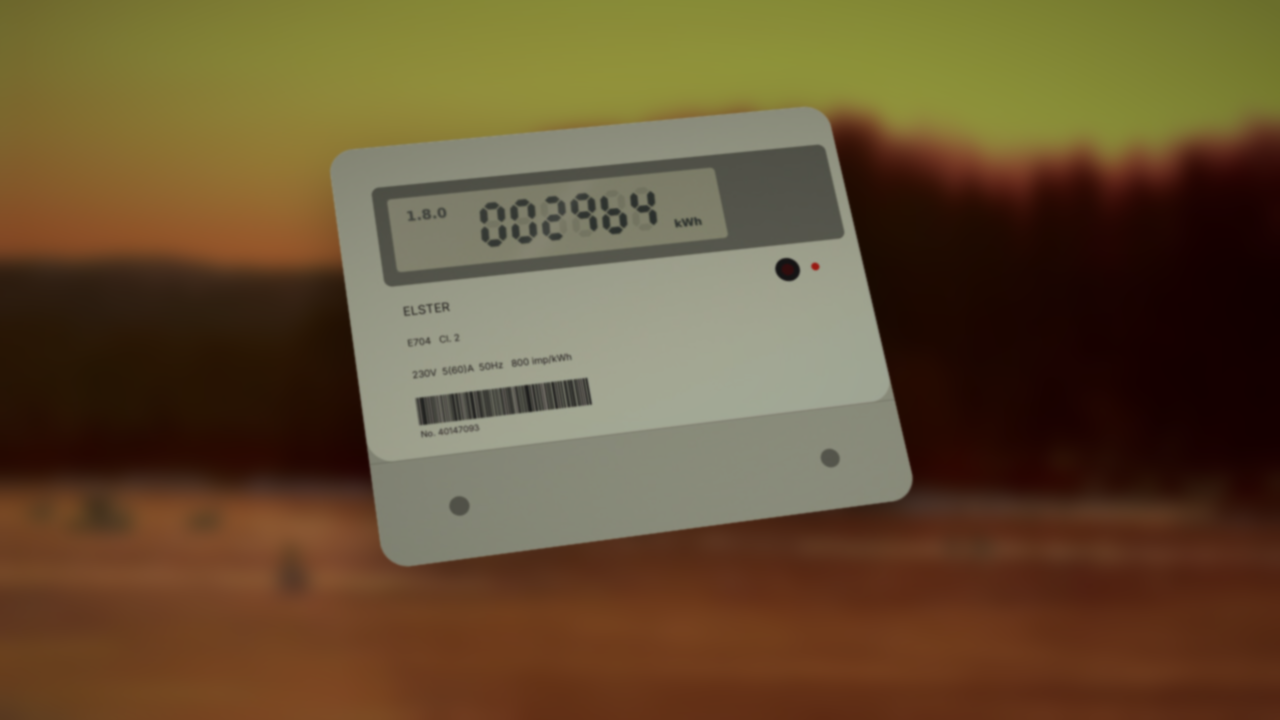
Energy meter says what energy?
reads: 2964 kWh
